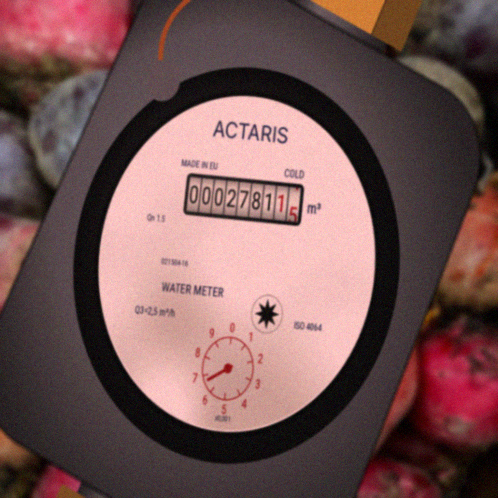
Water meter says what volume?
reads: 2781.146 m³
